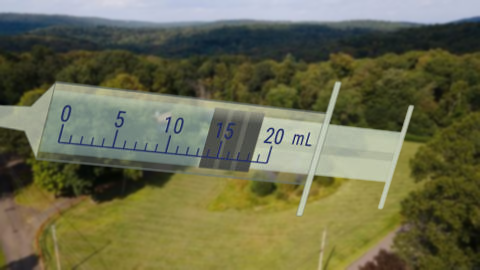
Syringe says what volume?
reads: 13.5 mL
